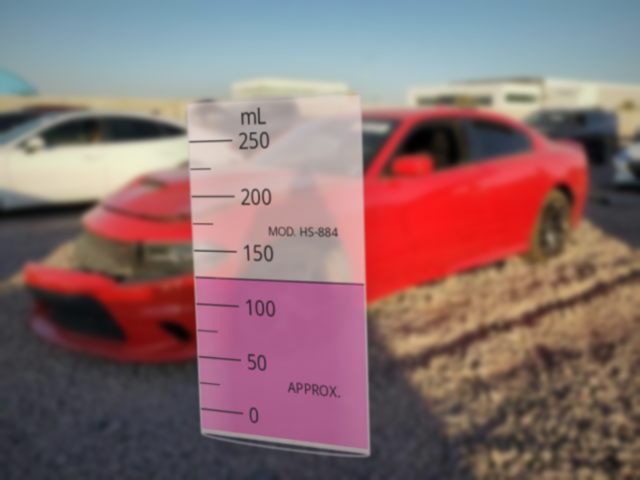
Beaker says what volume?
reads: 125 mL
